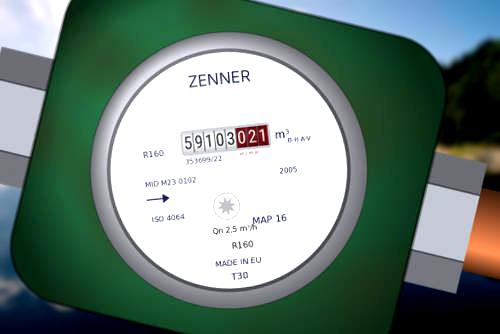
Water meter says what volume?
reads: 59103.021 m³
